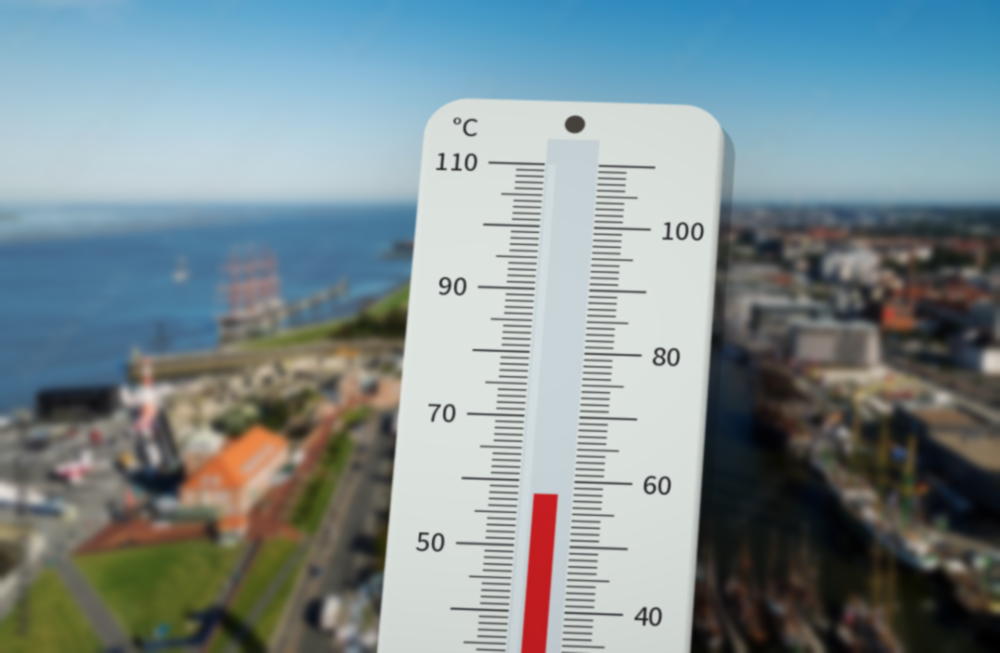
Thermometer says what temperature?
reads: 58 °C
